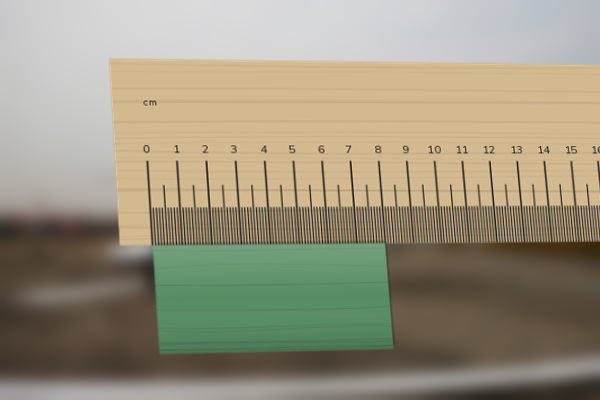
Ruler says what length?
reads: 8 cm
